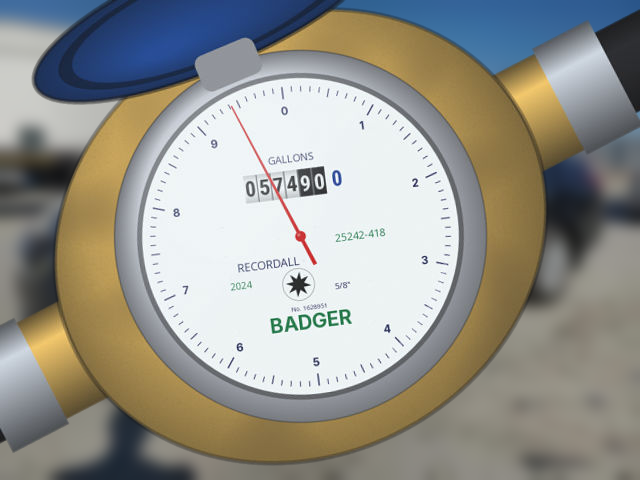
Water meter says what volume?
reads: 574899.4 gal
